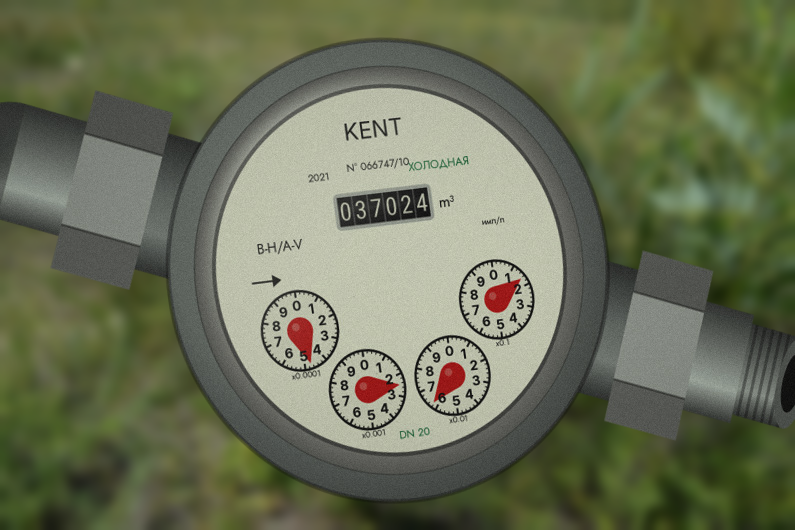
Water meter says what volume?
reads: 37024.1624 m³
